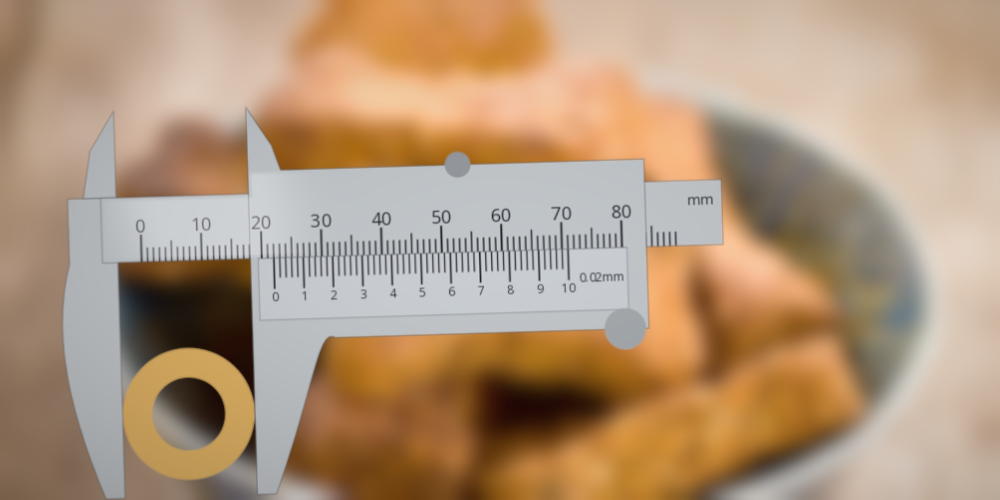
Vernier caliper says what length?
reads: 22.0 mm
